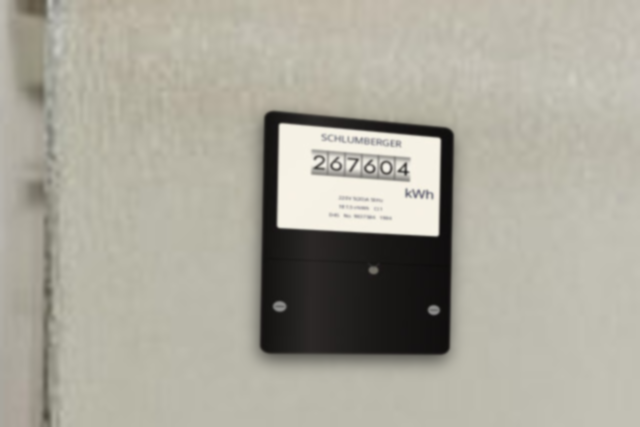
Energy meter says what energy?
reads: 267604 kWh
